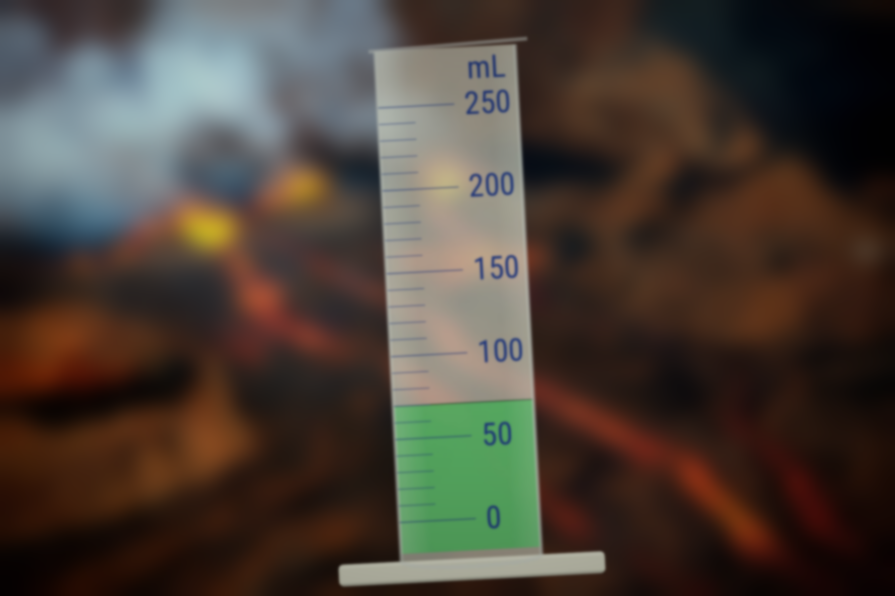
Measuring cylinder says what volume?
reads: 70 mL
